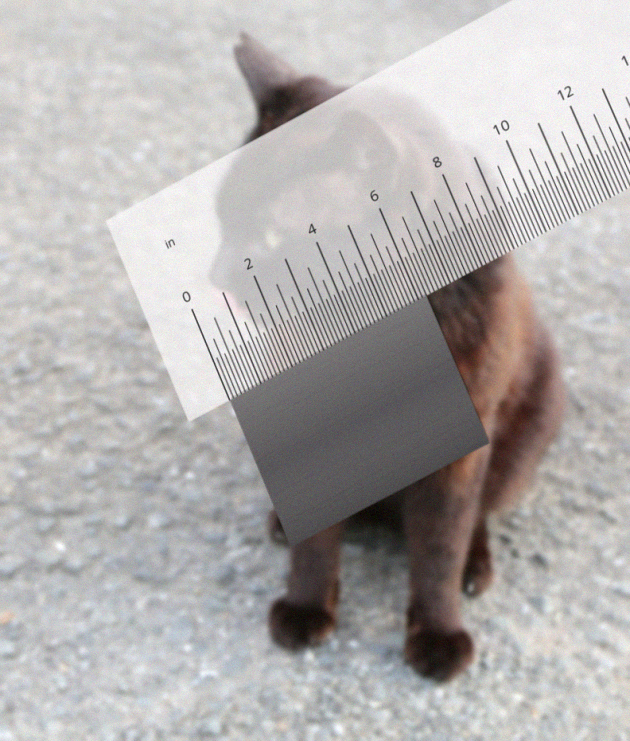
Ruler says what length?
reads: 6.25 in
